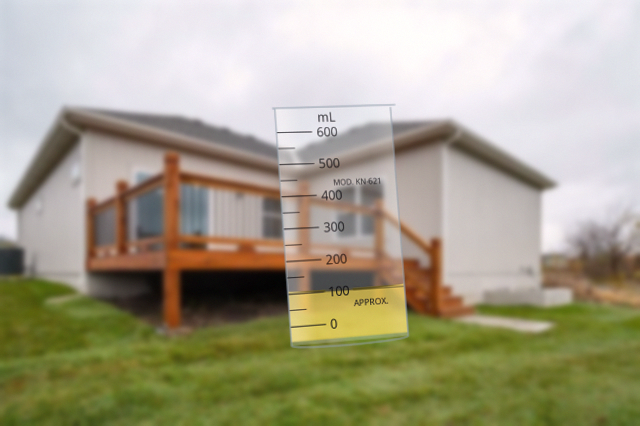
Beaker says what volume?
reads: 100 mL
